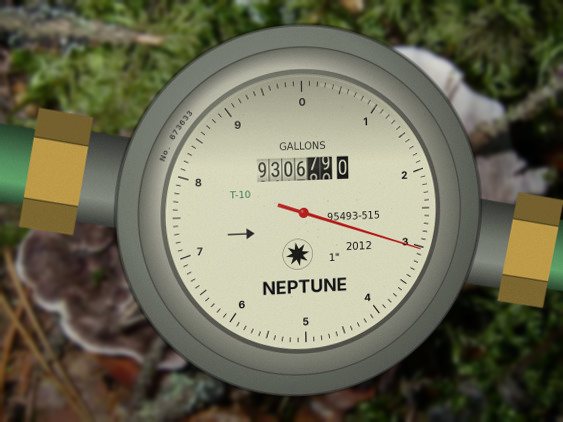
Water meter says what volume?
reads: 9306793.0 gal
